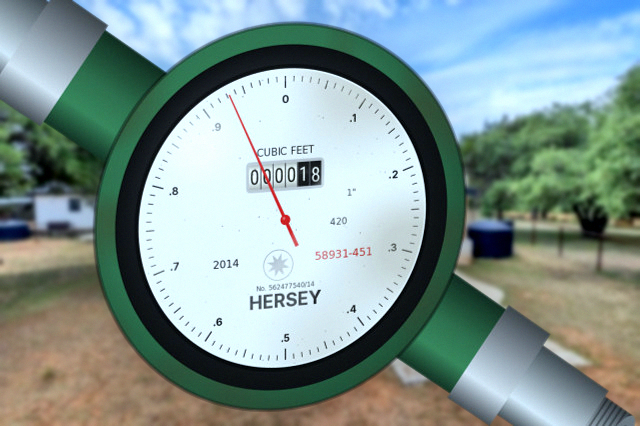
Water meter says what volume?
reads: 17.93 ft³
